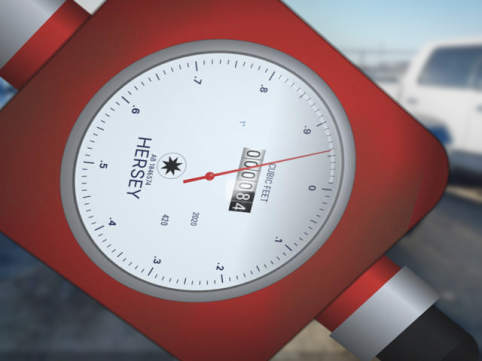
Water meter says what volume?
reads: 83.94 ft³
